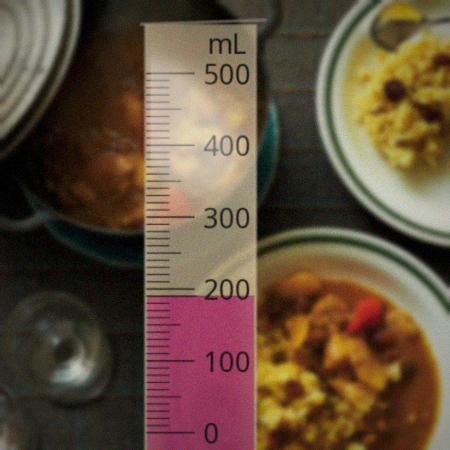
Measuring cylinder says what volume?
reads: 190 mL
